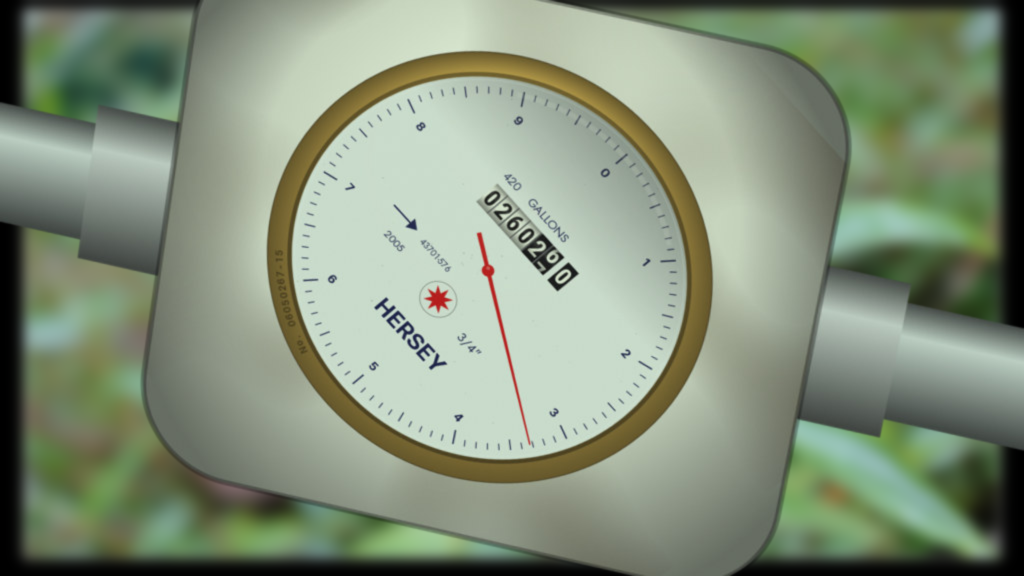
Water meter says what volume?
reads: 260263.3 gal
